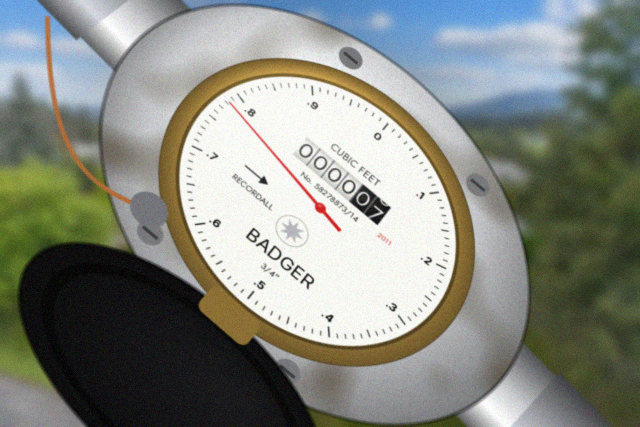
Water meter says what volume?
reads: 6.78 ft³
